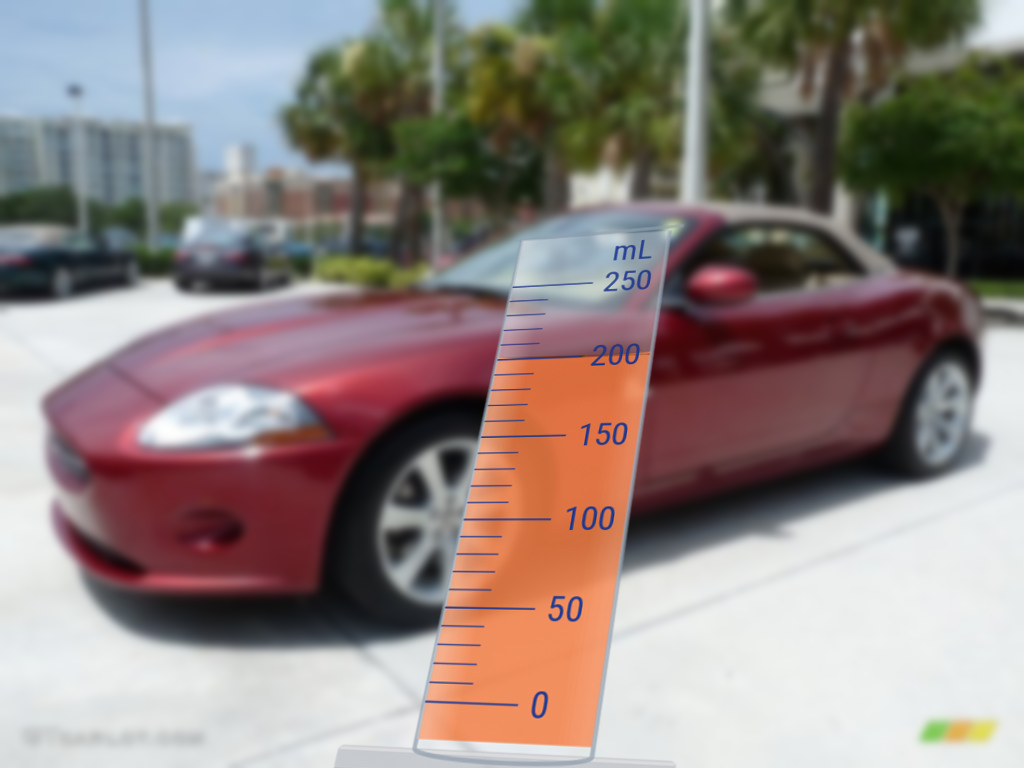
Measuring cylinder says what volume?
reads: 200 mL
